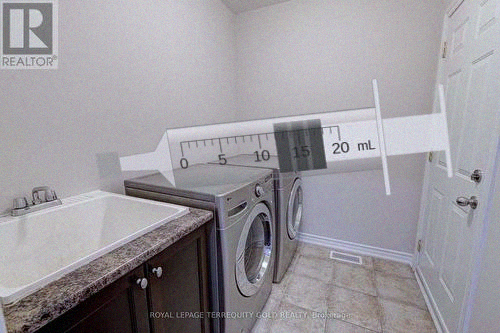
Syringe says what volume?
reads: 12 mL
